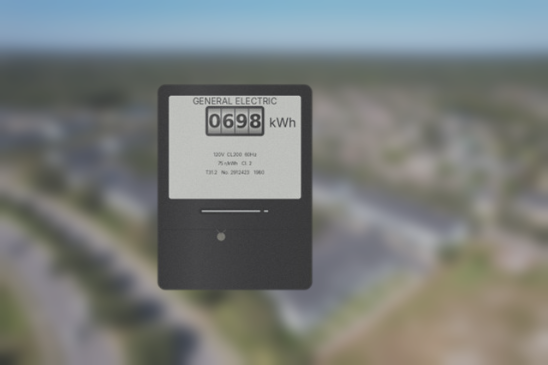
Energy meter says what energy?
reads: 698 kWh
